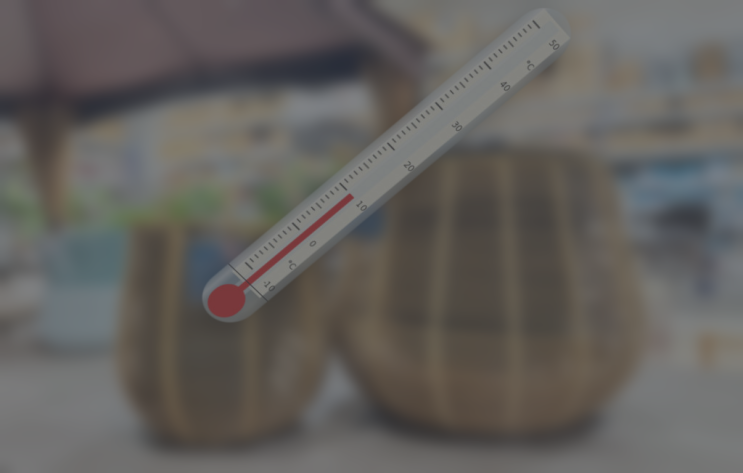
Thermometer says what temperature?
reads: 10 °C
